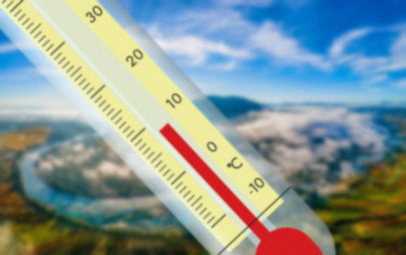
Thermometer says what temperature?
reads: 8 °C
